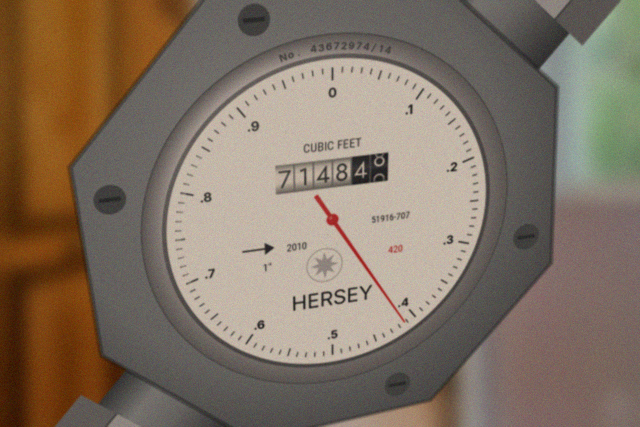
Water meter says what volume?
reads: 714848.41 ft³
